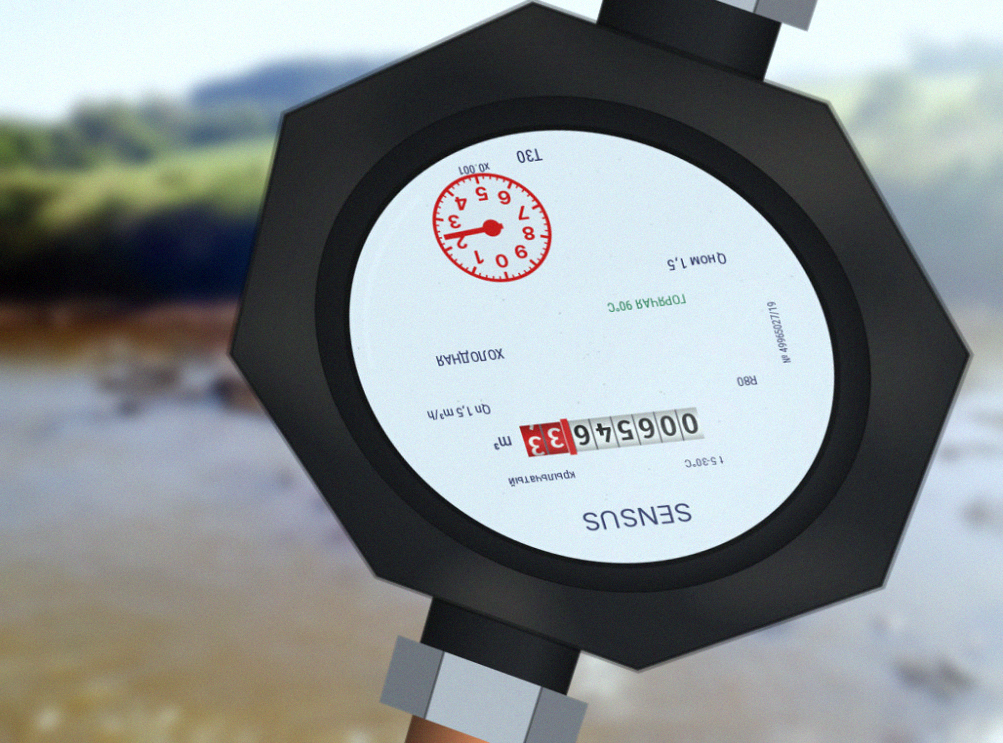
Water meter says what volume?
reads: 6546.332 m³
